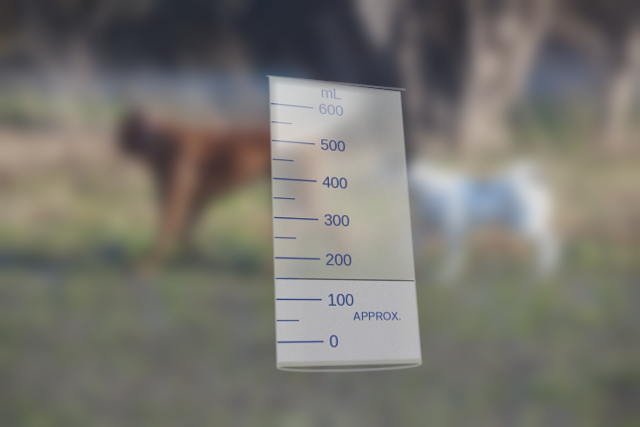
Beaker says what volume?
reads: 150 mL
